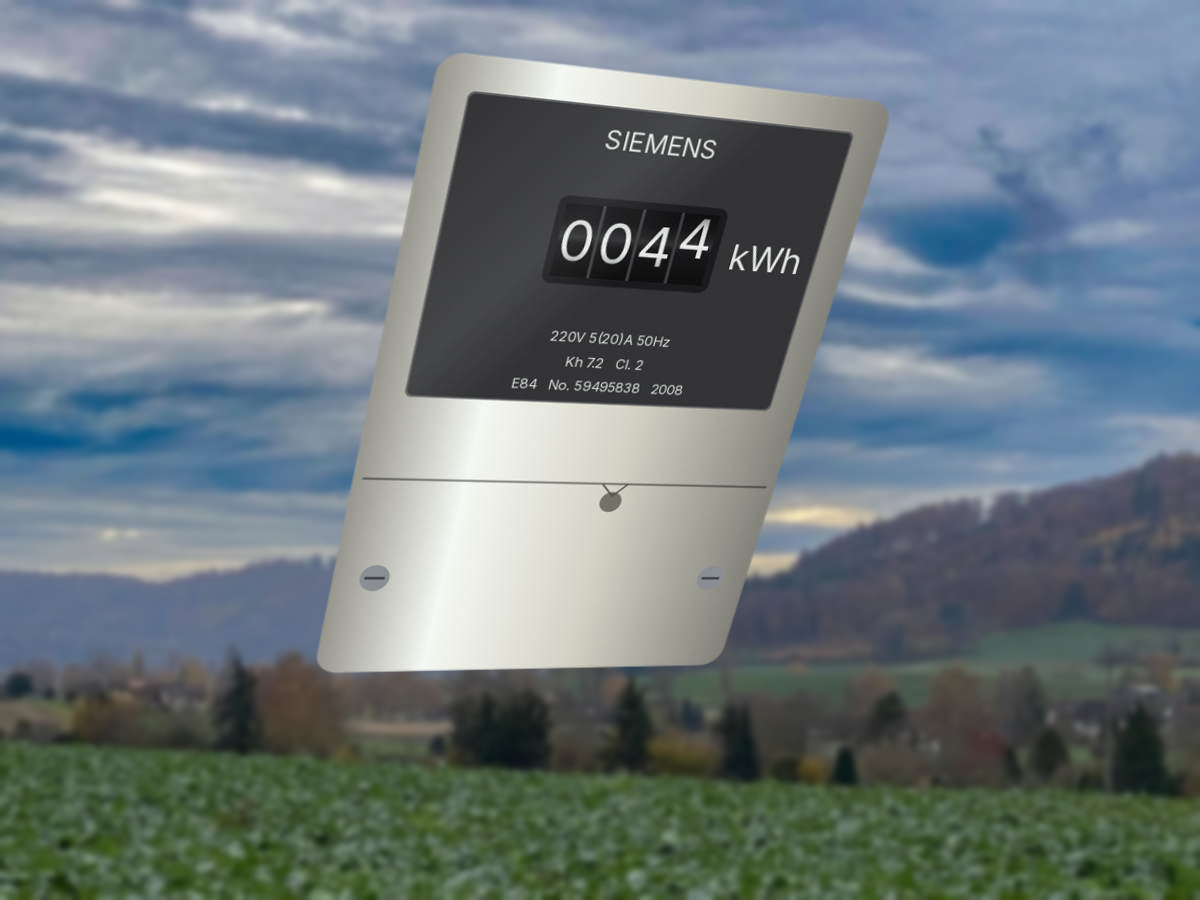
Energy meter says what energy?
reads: 44 kWh
